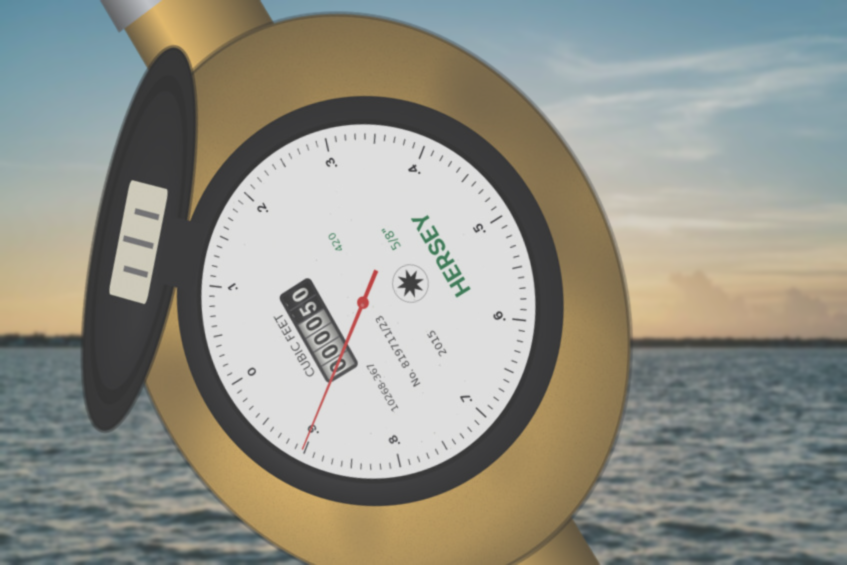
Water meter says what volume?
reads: 49.90 ft³
